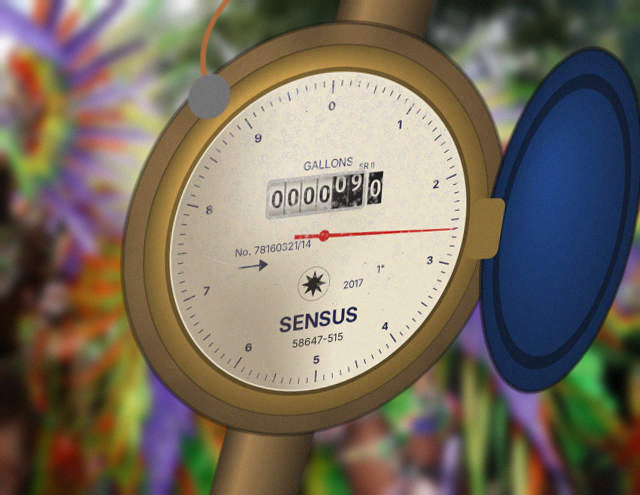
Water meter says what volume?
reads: 92.6 gal
